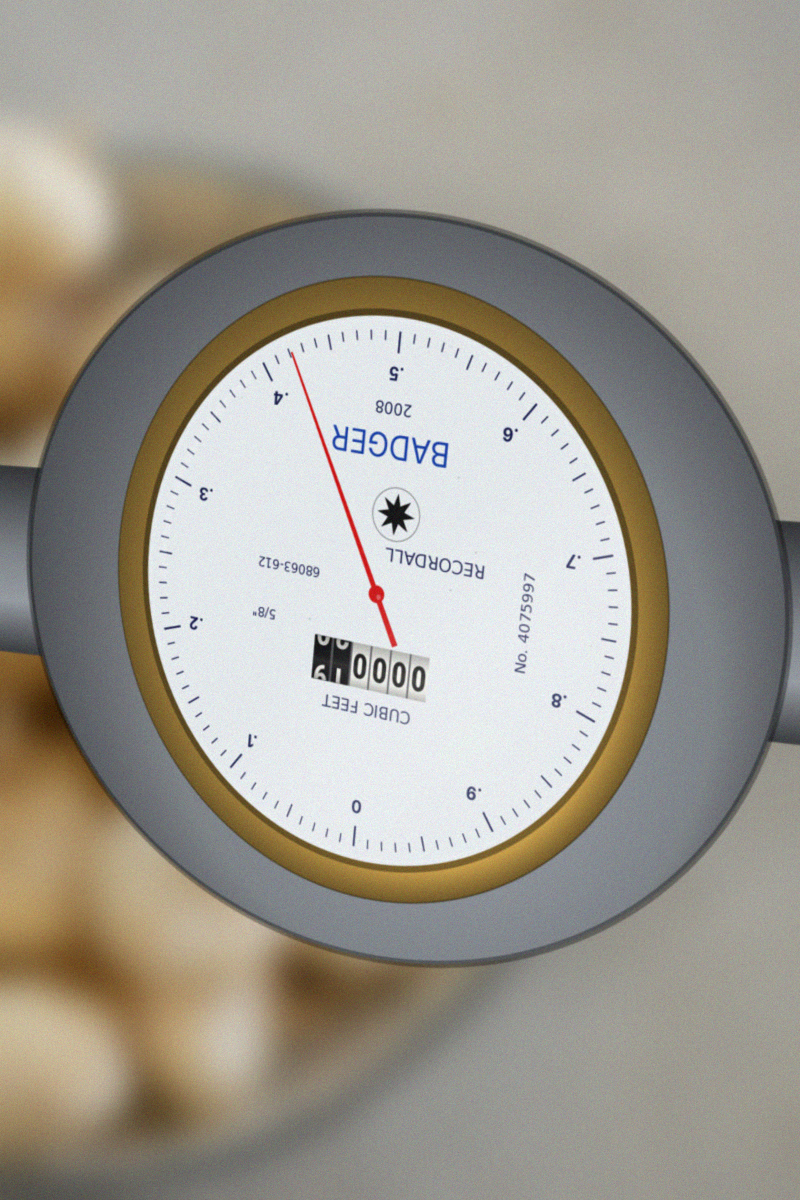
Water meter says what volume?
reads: 19.42 ft³
